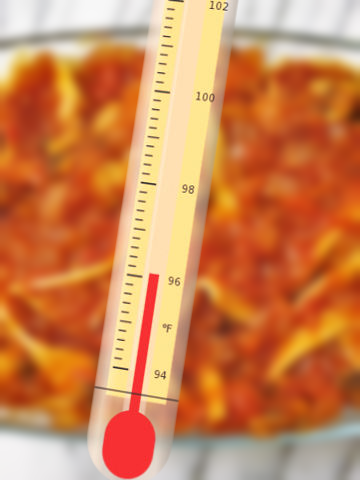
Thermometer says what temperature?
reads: 96.1 °F
